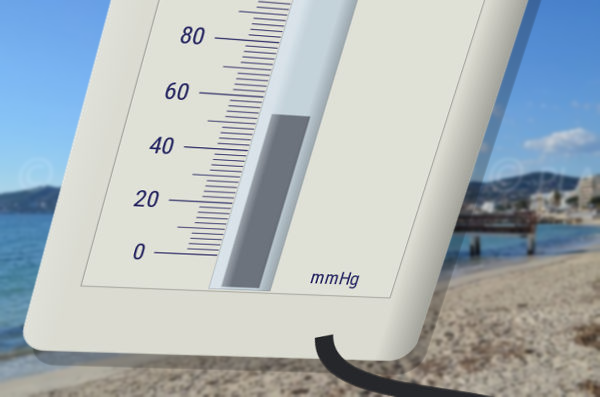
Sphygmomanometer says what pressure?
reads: 54 mmHg
